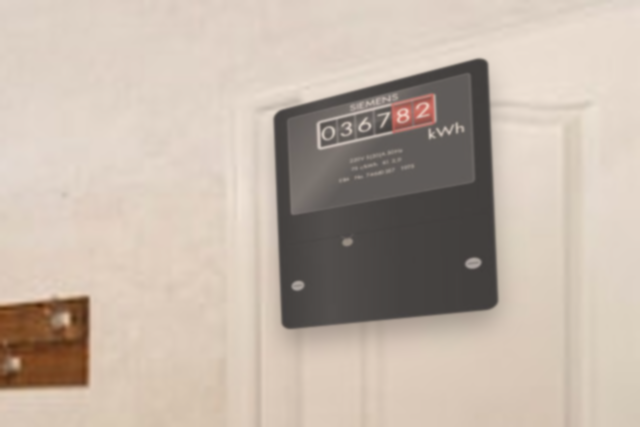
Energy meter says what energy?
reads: 367.82 kWh
